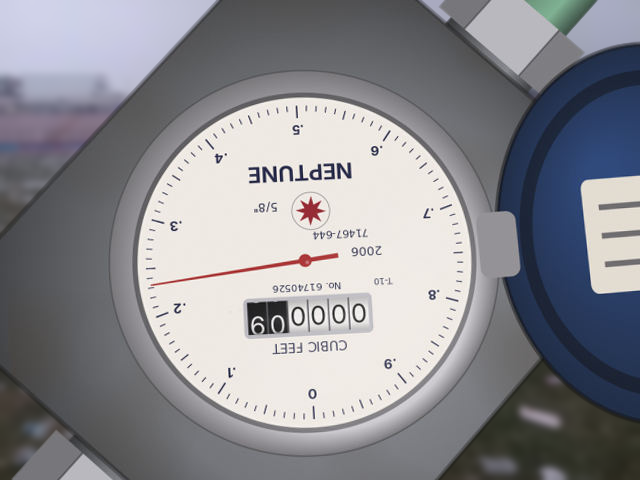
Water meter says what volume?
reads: 9.23 ft³
